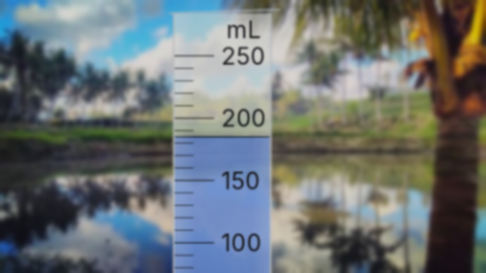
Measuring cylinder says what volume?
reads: 185 mL
